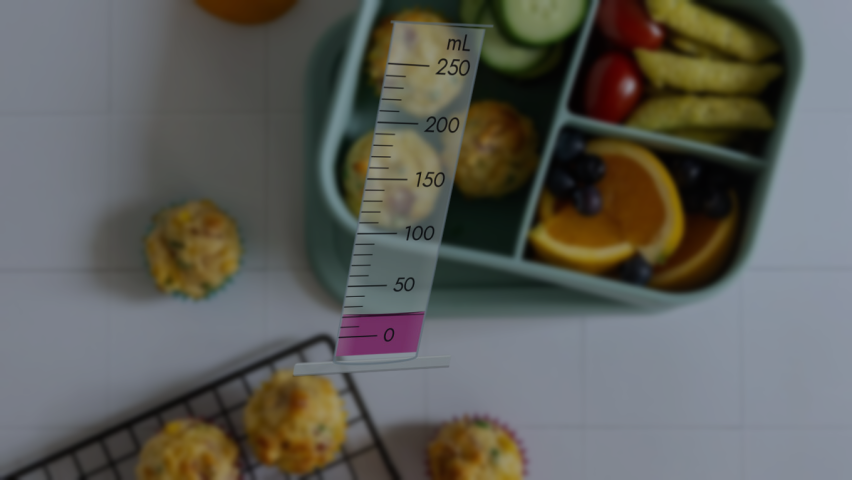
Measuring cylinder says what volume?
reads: 20 mL
